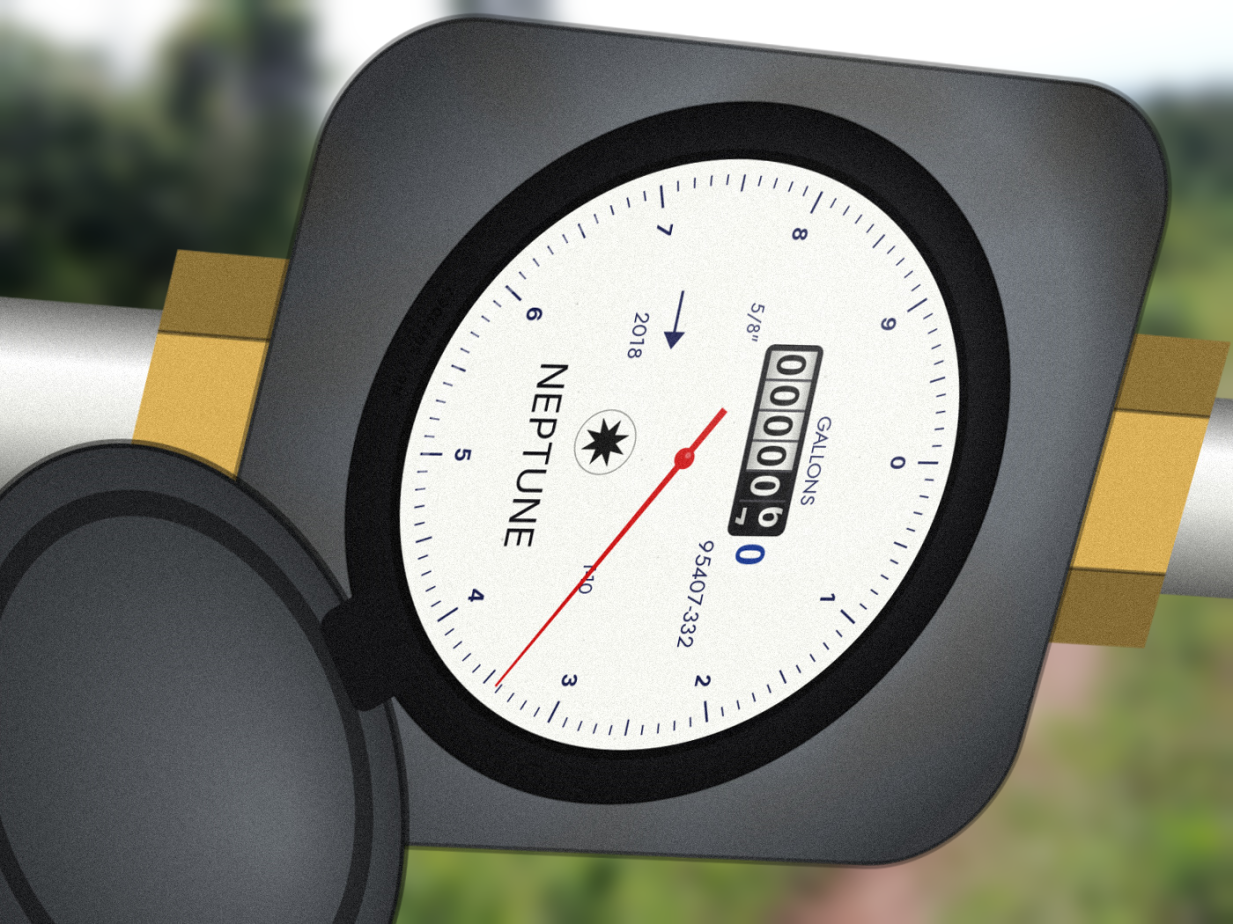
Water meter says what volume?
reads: 63.4 gal
